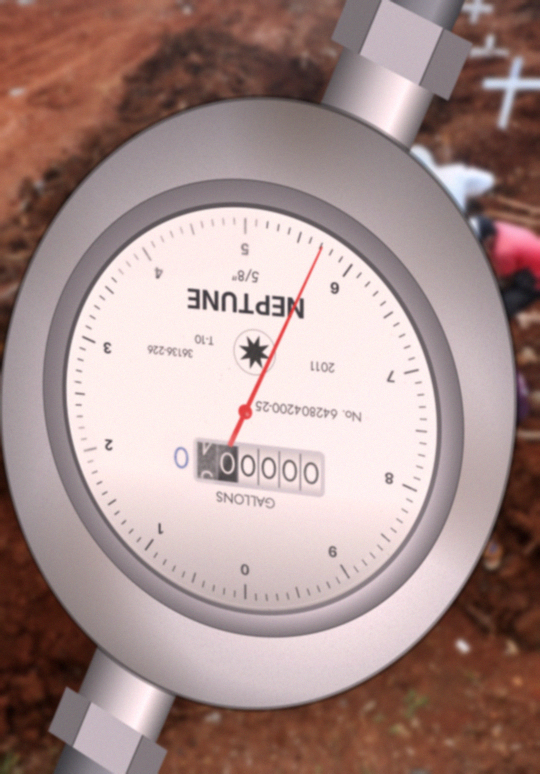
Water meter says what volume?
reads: 35.7 gal
